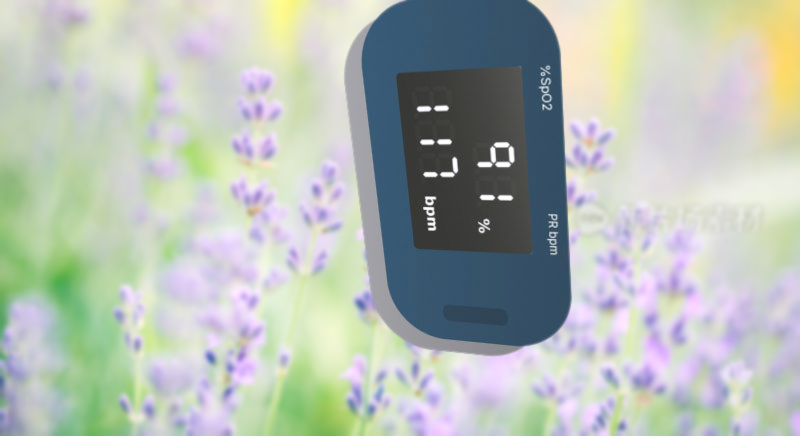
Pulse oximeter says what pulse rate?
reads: 117 bpm
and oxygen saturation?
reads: 91 %
